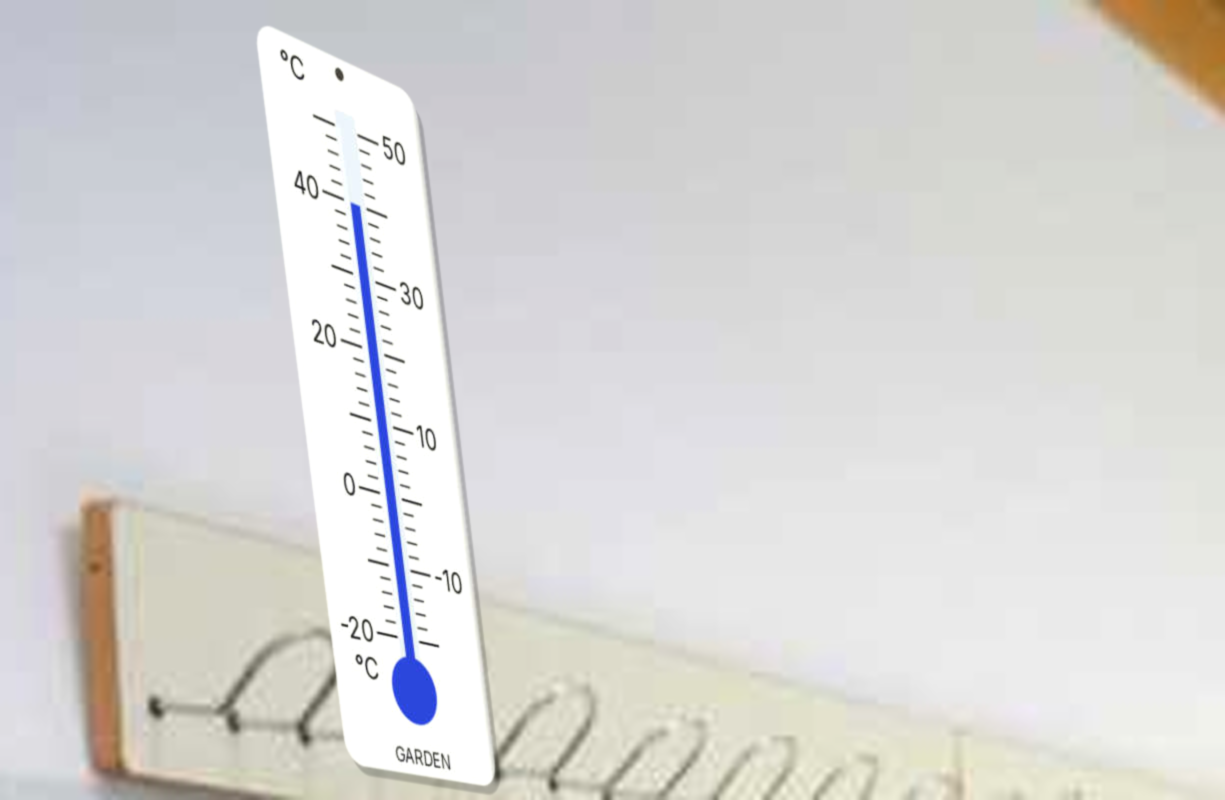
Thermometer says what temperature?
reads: 40 °C
